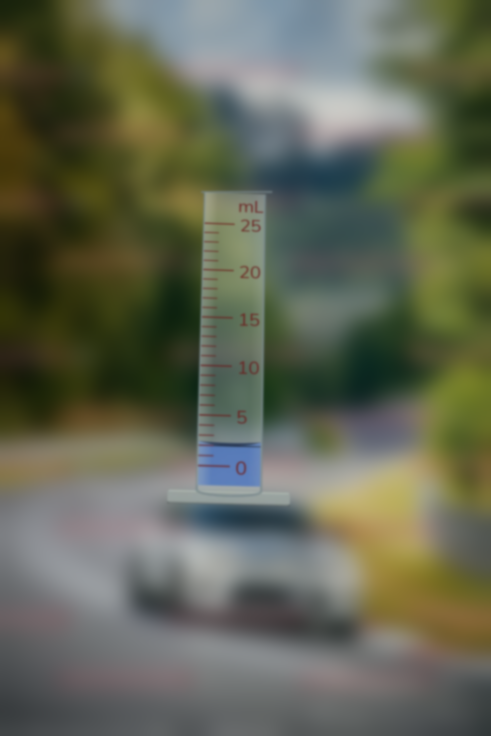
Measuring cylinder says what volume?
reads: 2 mL
